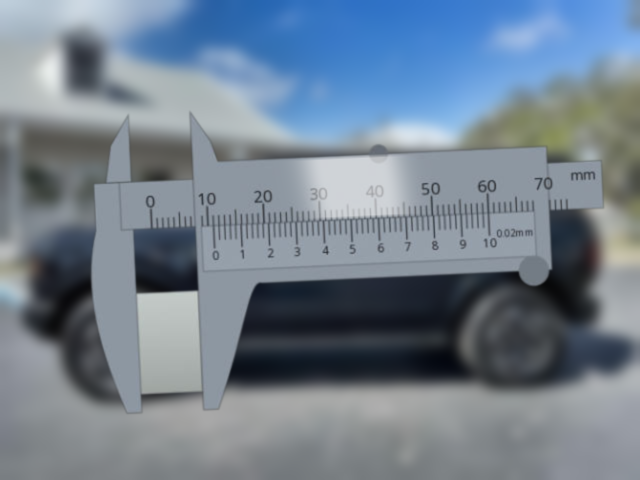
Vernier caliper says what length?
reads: 11.0 mm
